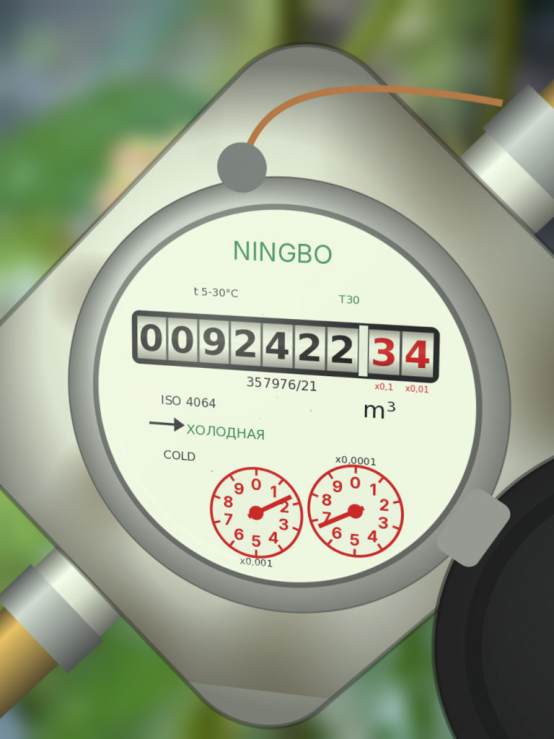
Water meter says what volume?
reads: 92422.3416 m³
